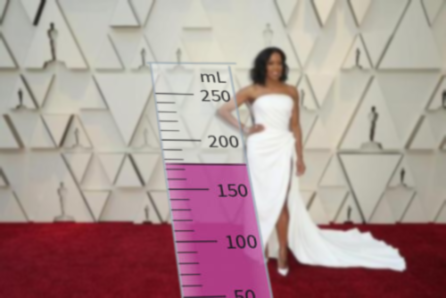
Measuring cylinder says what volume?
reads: 175 mL
